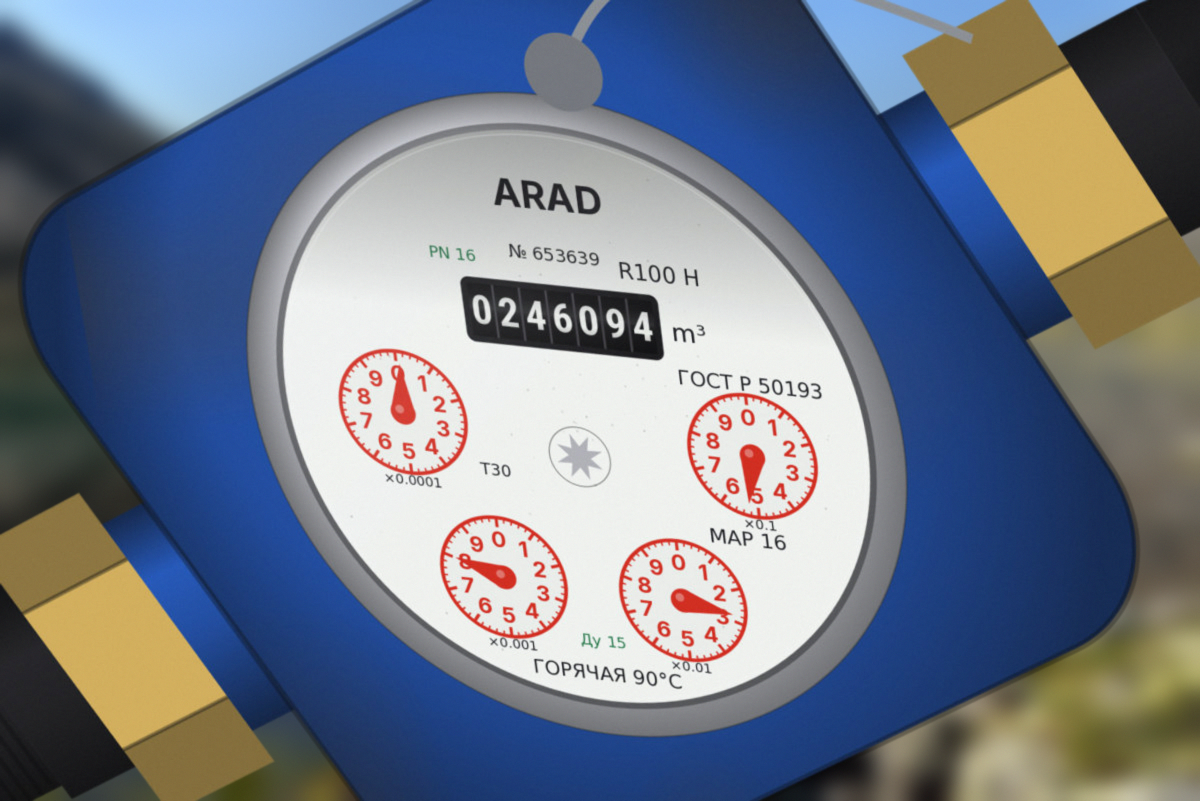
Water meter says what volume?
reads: 246094.5280 m³
